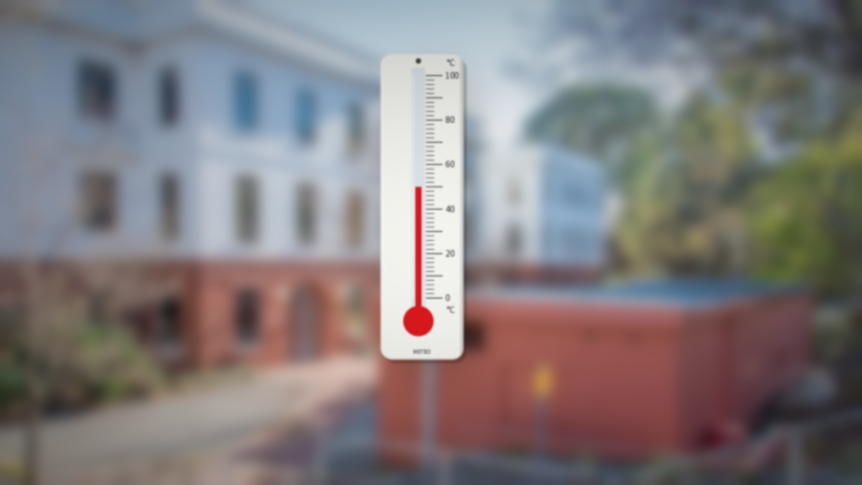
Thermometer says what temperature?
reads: 50 °C
